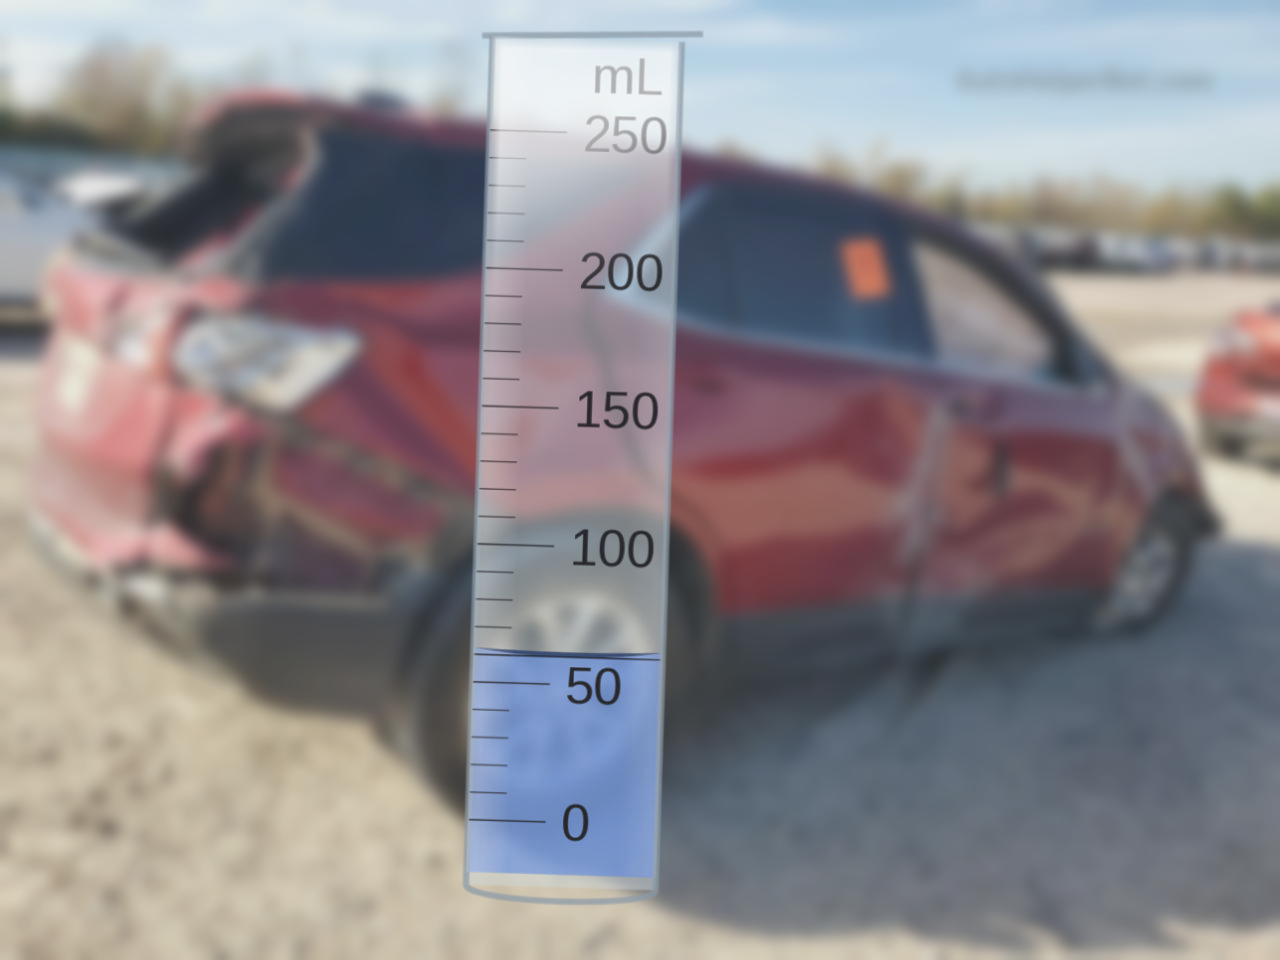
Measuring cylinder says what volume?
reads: 60 mL
